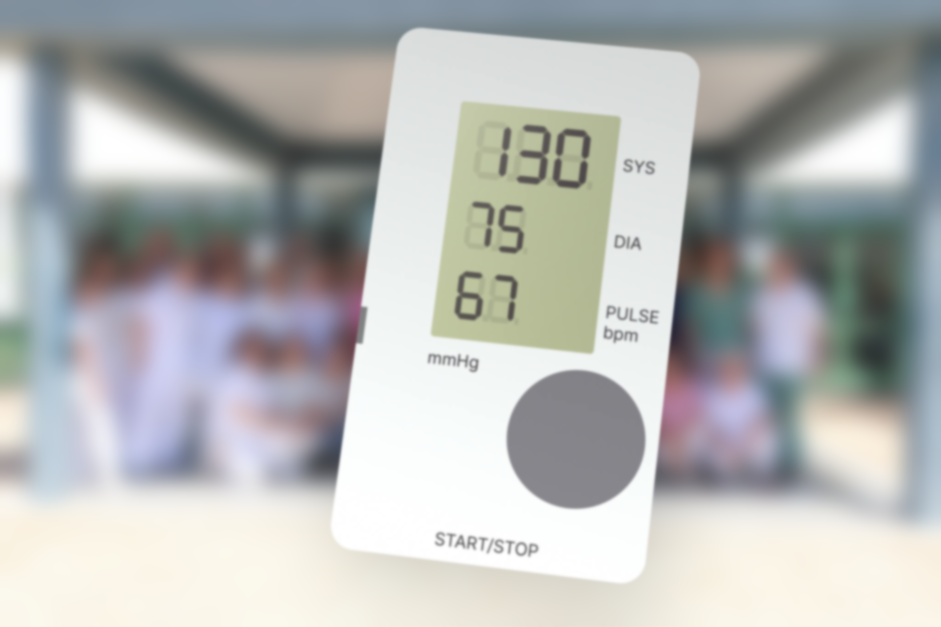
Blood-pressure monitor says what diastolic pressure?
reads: 75 mmHg
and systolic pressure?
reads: 130 mmHg
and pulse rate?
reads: 67 bpm
